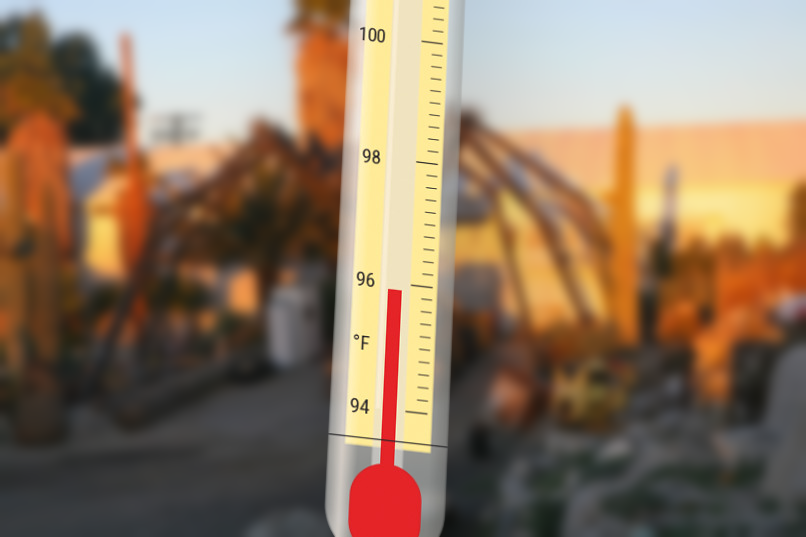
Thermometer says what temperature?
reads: 95.9 °F
